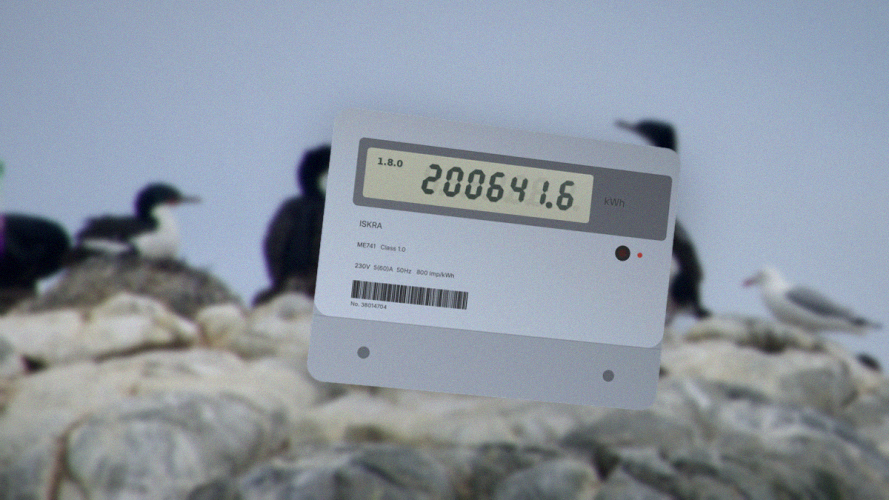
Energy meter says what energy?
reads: 200641.6 kWh
